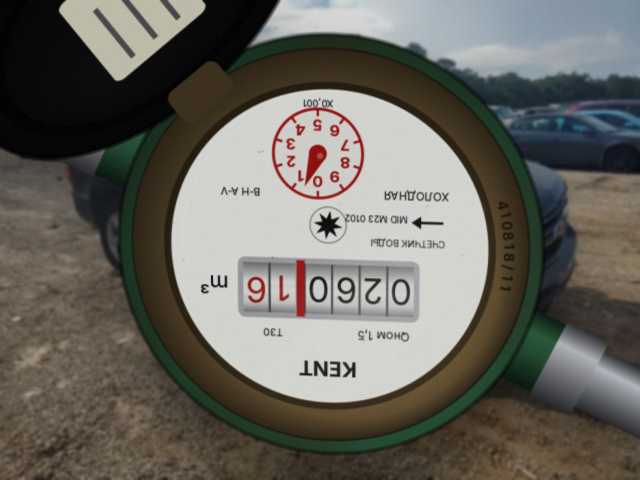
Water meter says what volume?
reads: 260.160 m³
